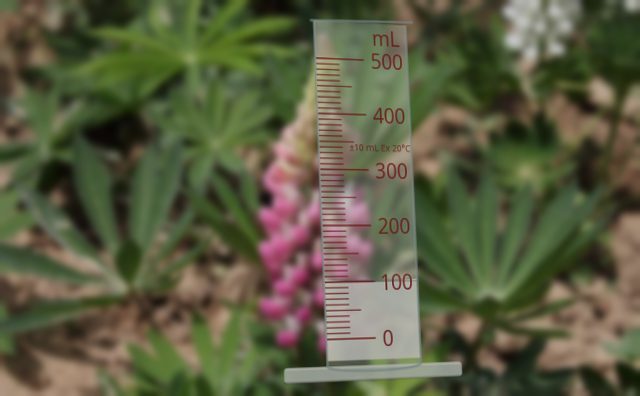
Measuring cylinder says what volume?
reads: 100 mL
